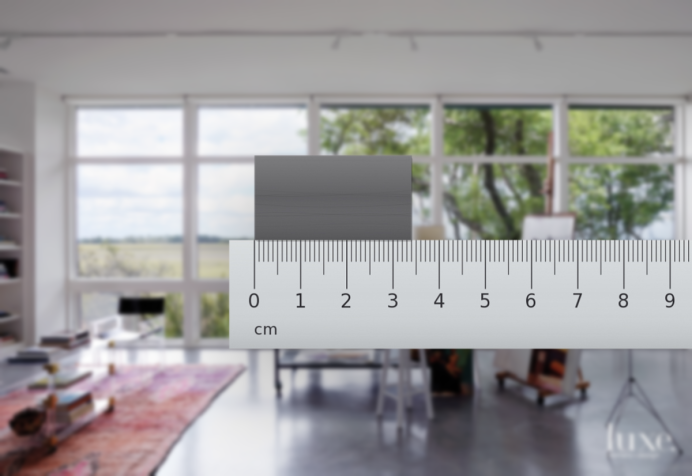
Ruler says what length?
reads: 3.4 cm
